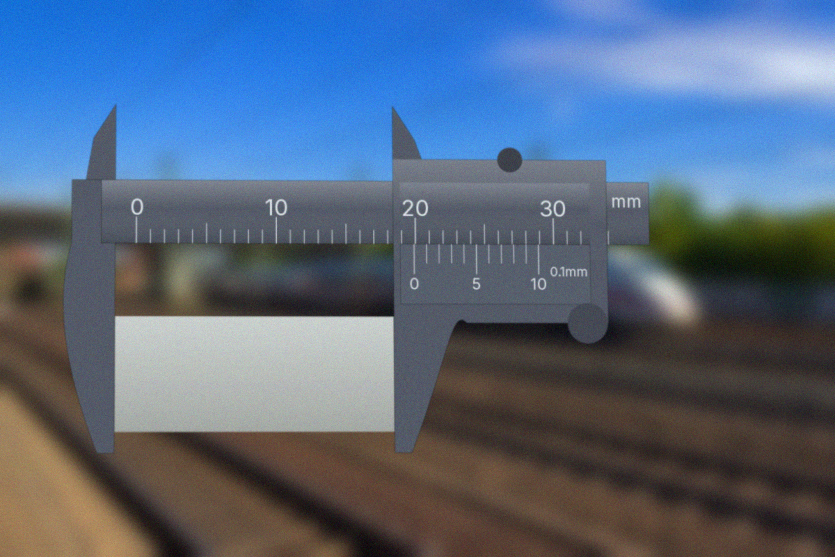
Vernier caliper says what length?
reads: 19.9 mm
